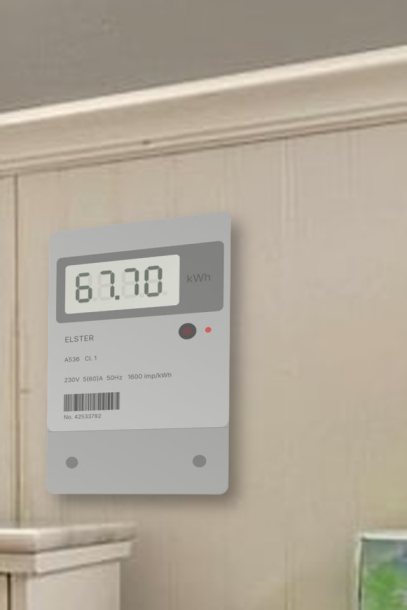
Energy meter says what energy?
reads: 67.70 kWh
